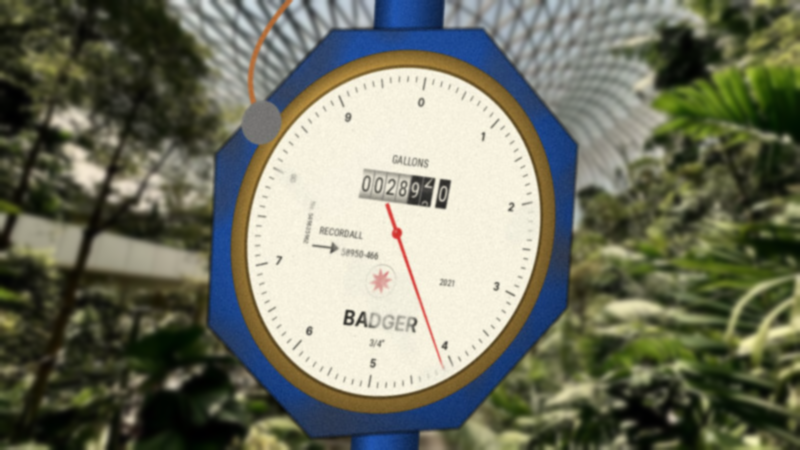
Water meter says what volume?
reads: 28924.1 gal
